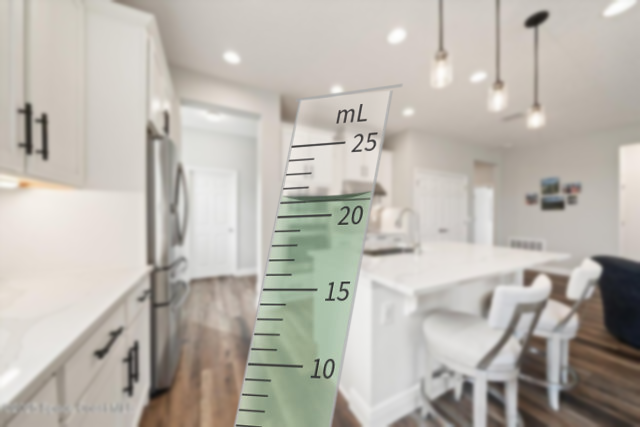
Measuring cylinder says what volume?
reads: 21 mL
